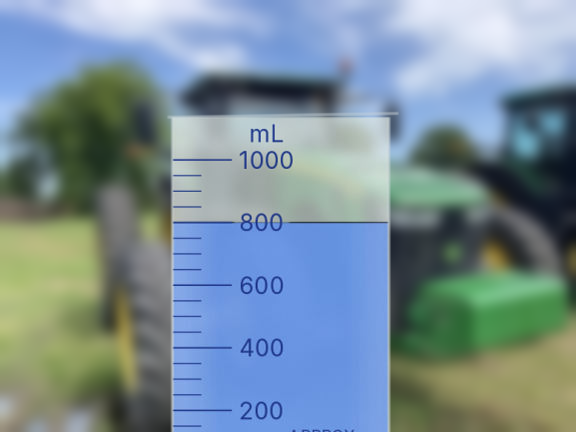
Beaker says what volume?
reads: 800 mL
